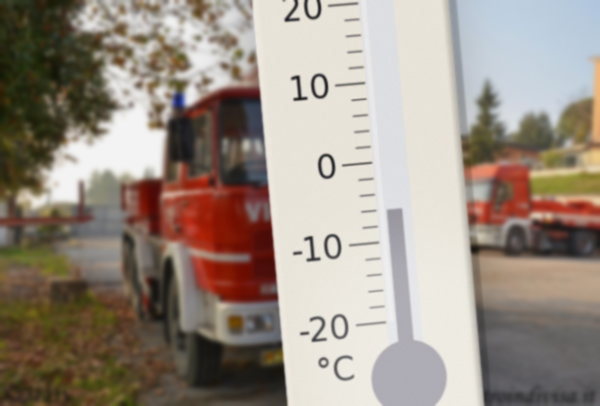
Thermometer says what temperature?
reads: -6 °C
